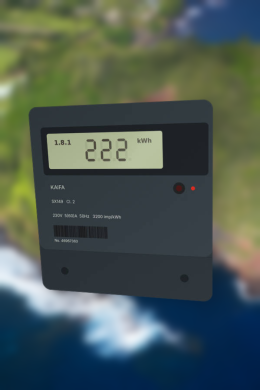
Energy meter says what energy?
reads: 222 kWh
